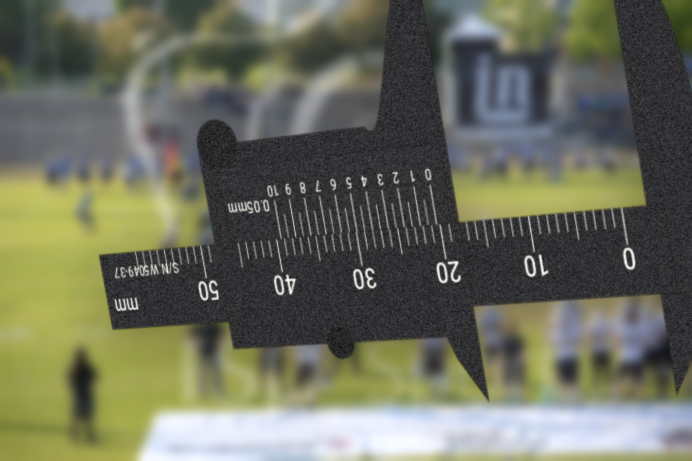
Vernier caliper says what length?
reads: 20.4 mm
